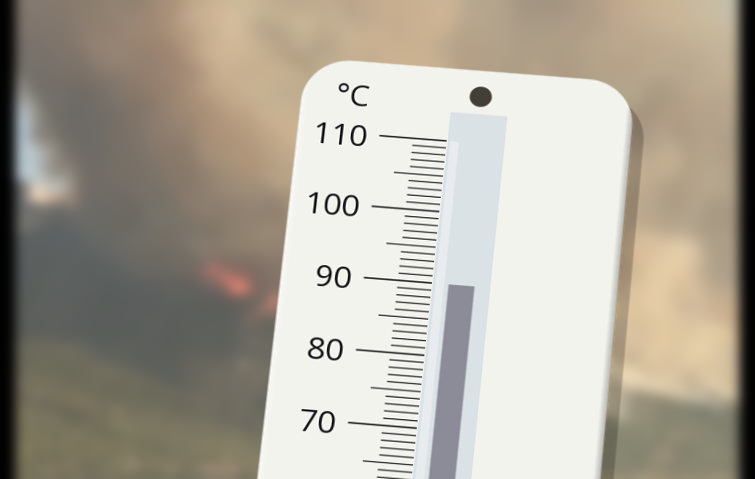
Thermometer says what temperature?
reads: 90 °C
